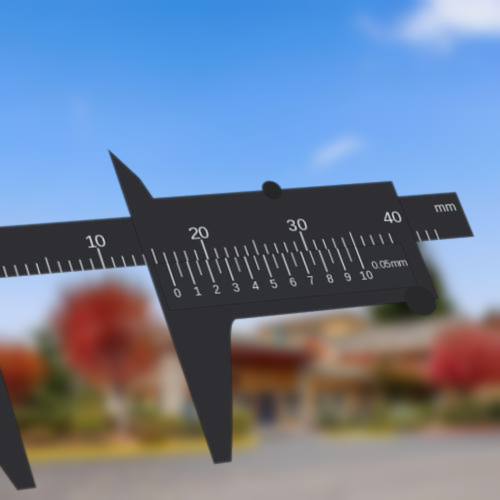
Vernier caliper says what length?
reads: 16.0 mm
